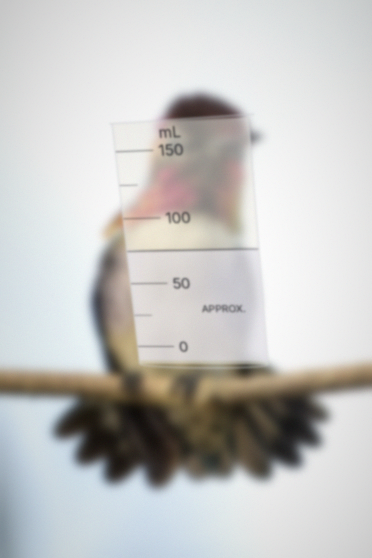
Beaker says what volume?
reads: 75 mL
